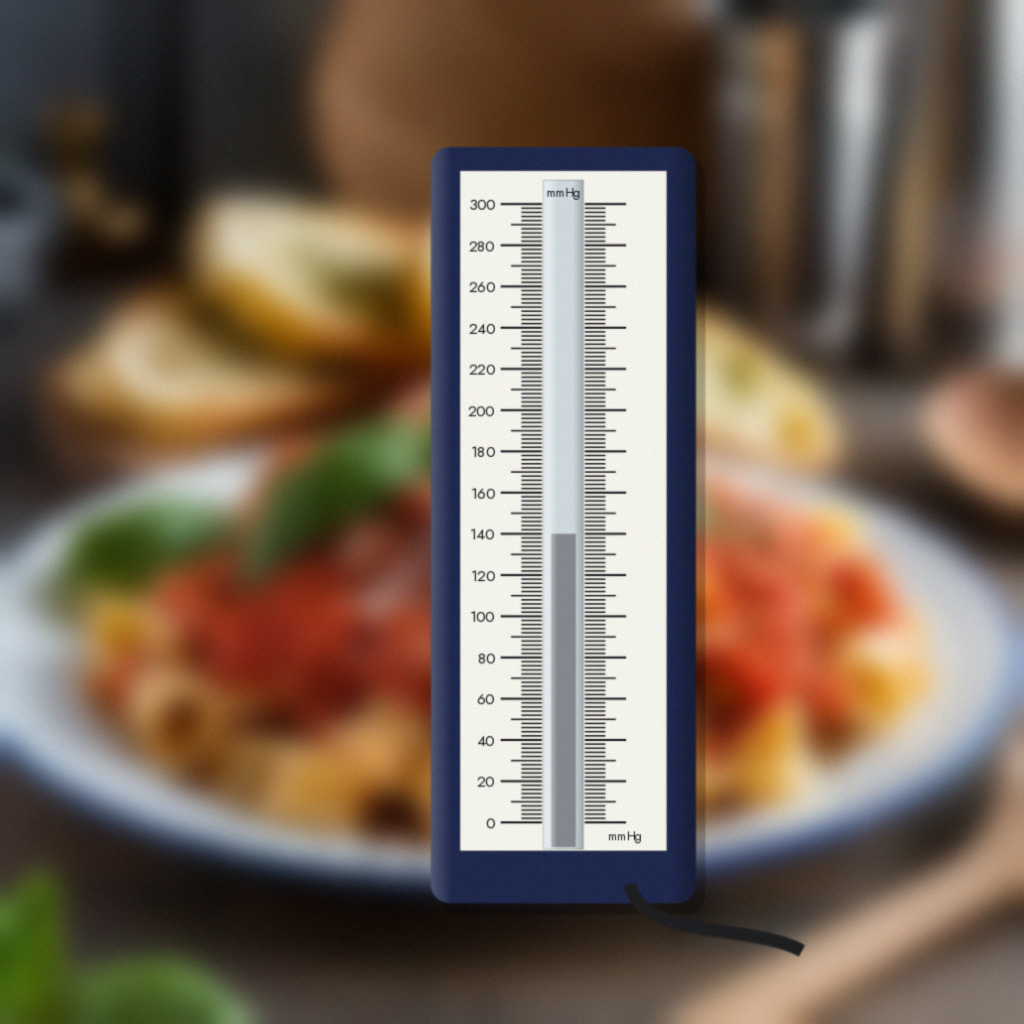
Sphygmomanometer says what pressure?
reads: 140 mmHg
